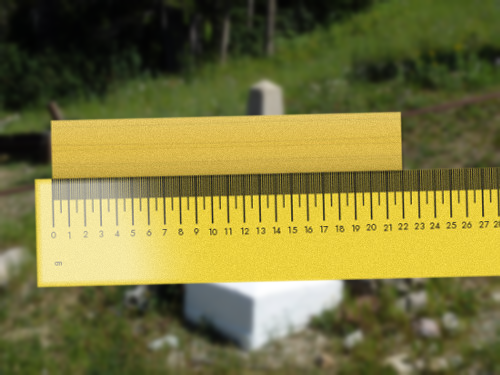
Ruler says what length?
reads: 22 cm
